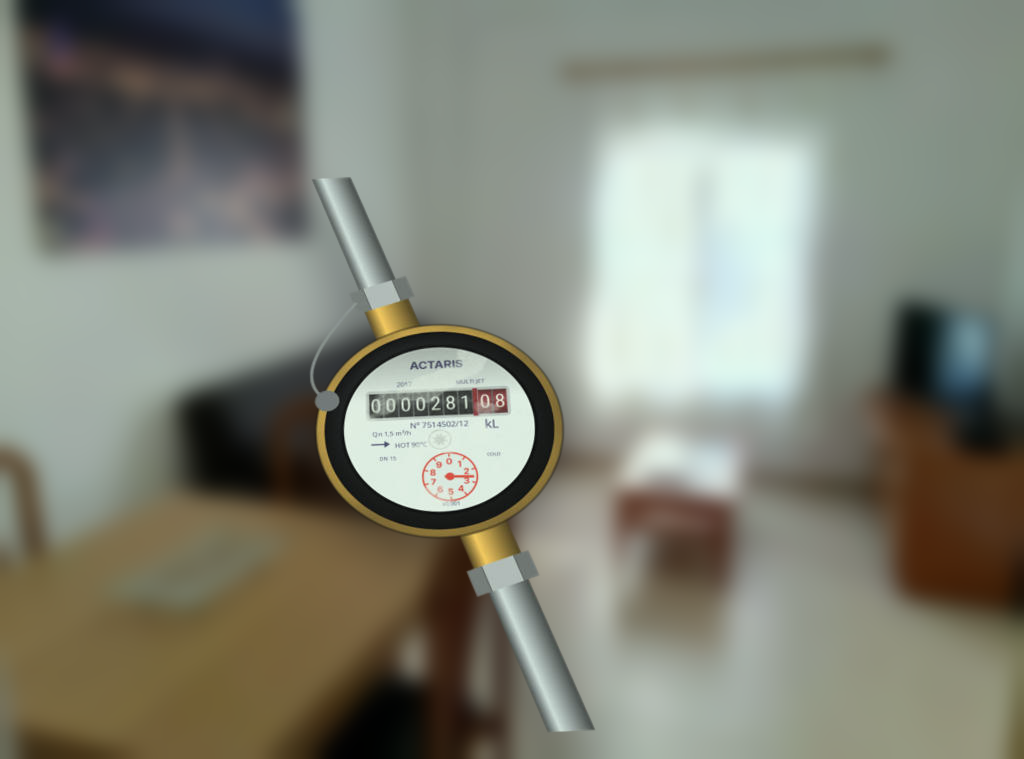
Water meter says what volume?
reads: 281.082 kL
